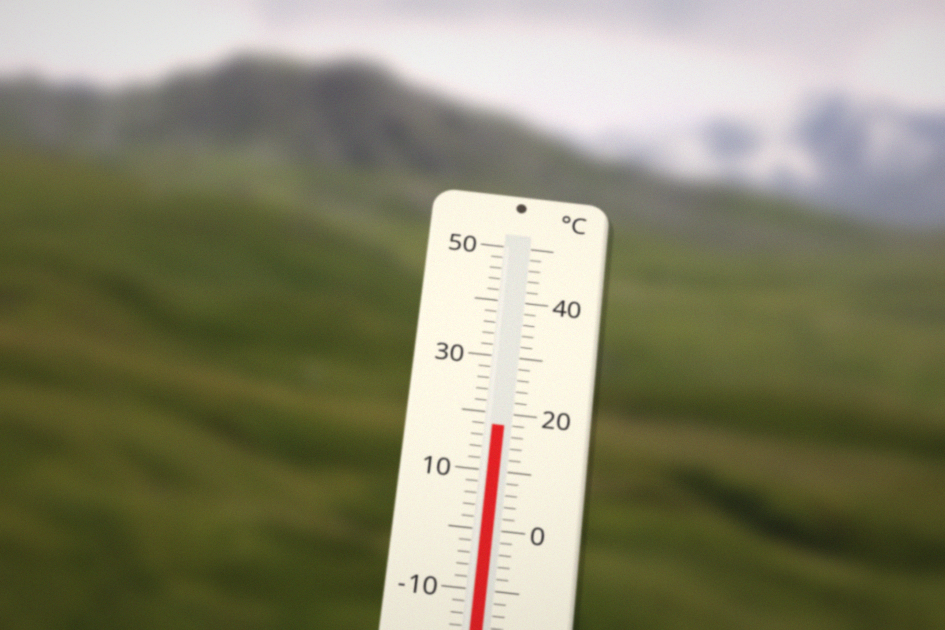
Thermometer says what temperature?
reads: 18 °C
